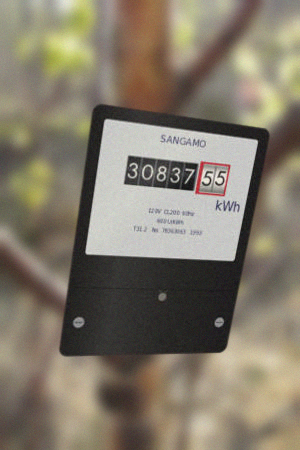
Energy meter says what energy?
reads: 30837.55 kWh
